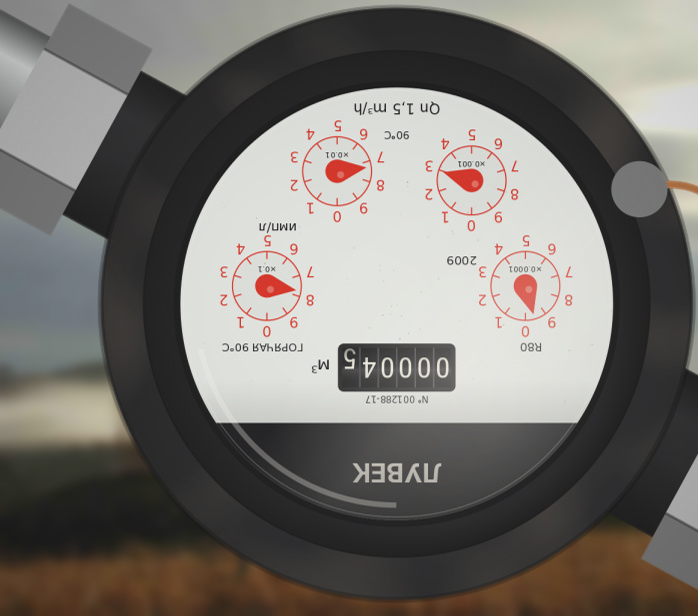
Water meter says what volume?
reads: 44.7729 m³
